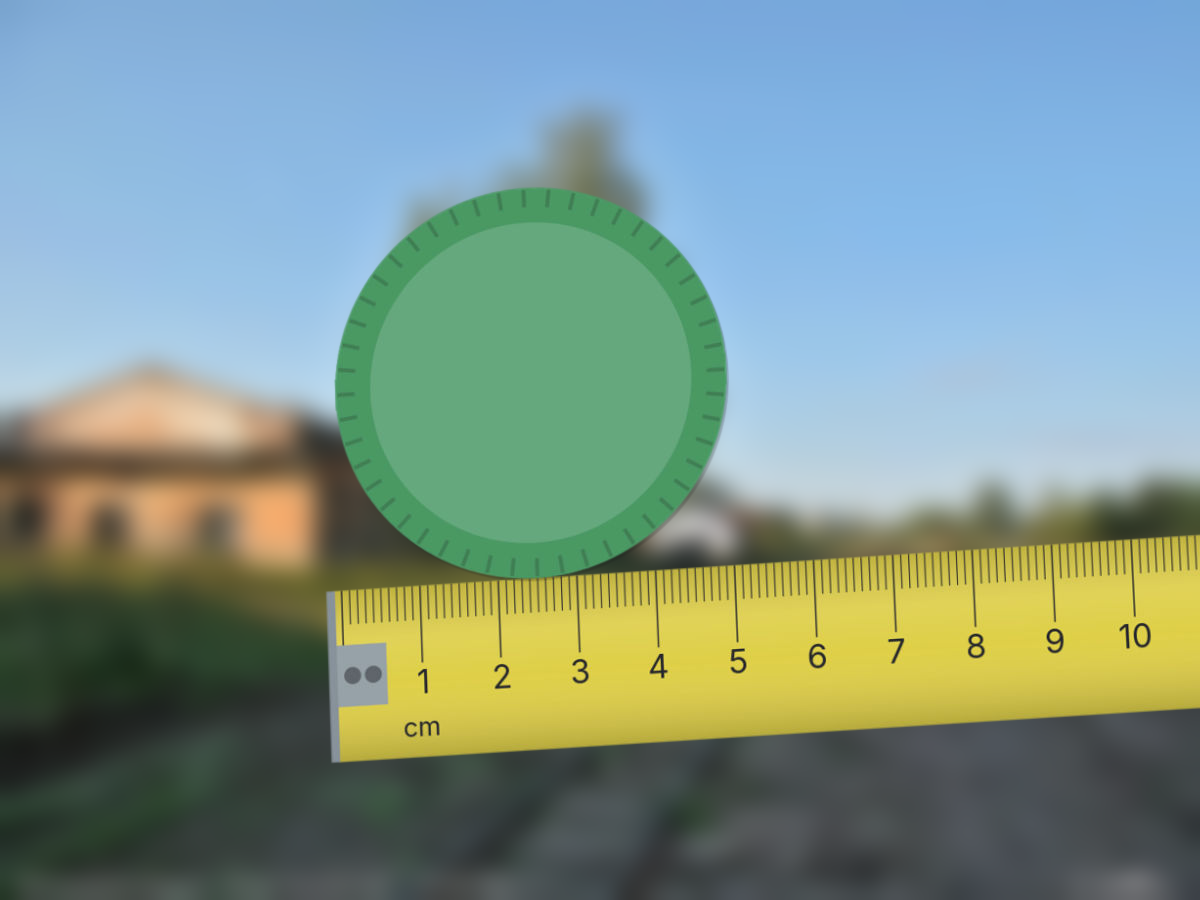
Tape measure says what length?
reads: 5 cm
